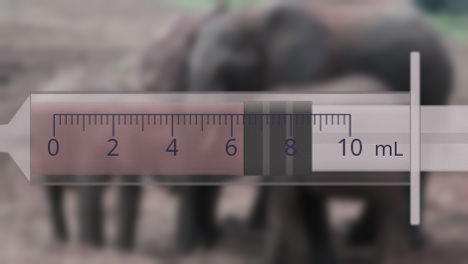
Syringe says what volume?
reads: 6.4 mL
